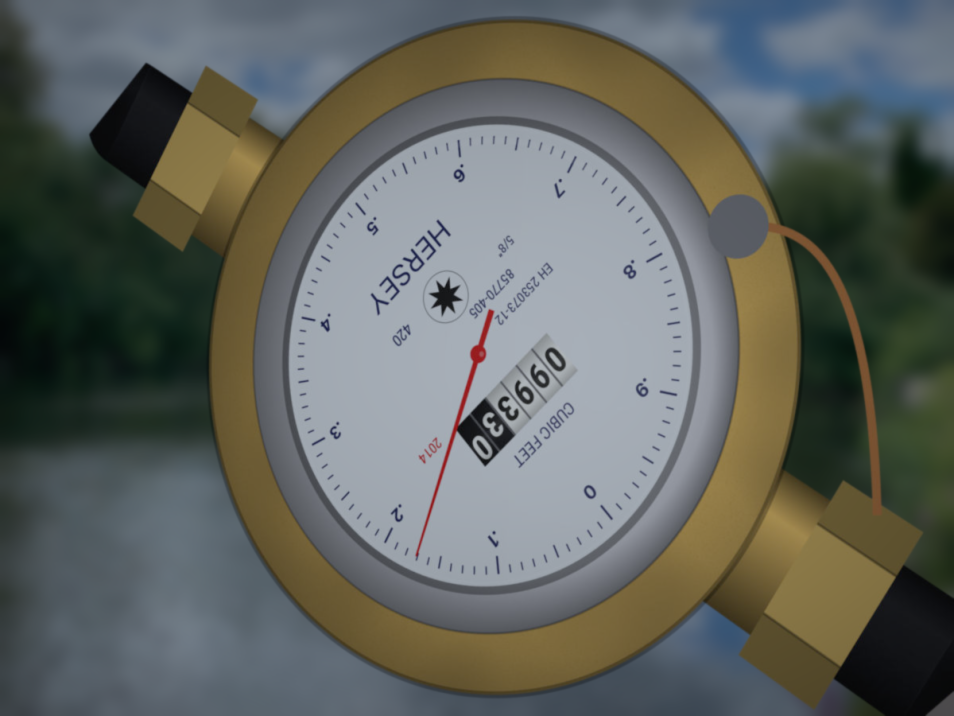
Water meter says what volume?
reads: 99330.17 ft³
